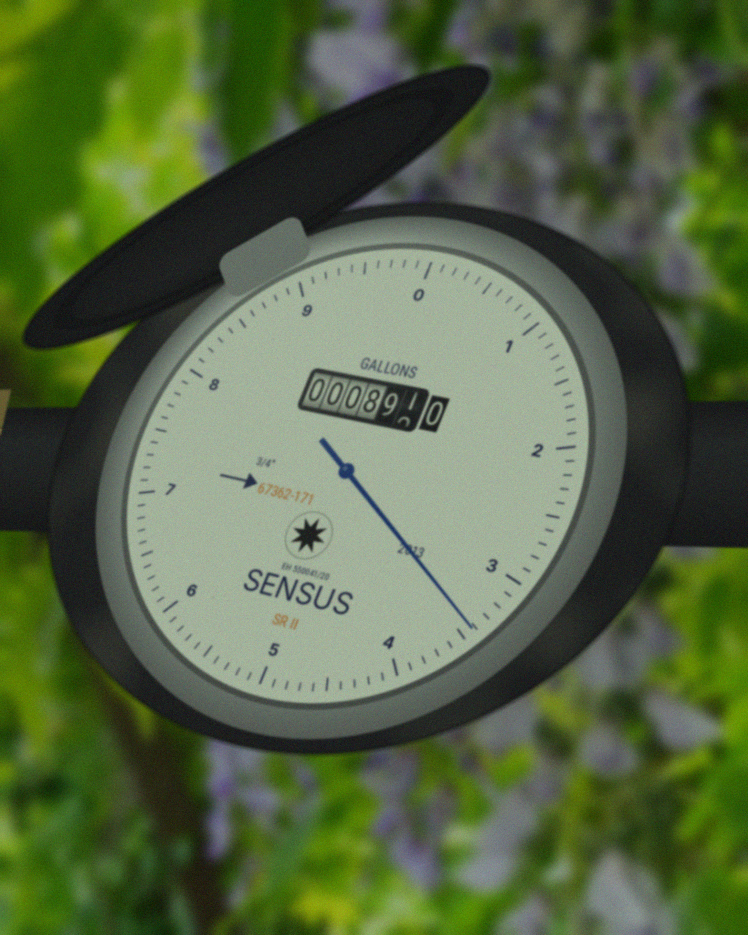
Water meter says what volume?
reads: 8913.4 gal
